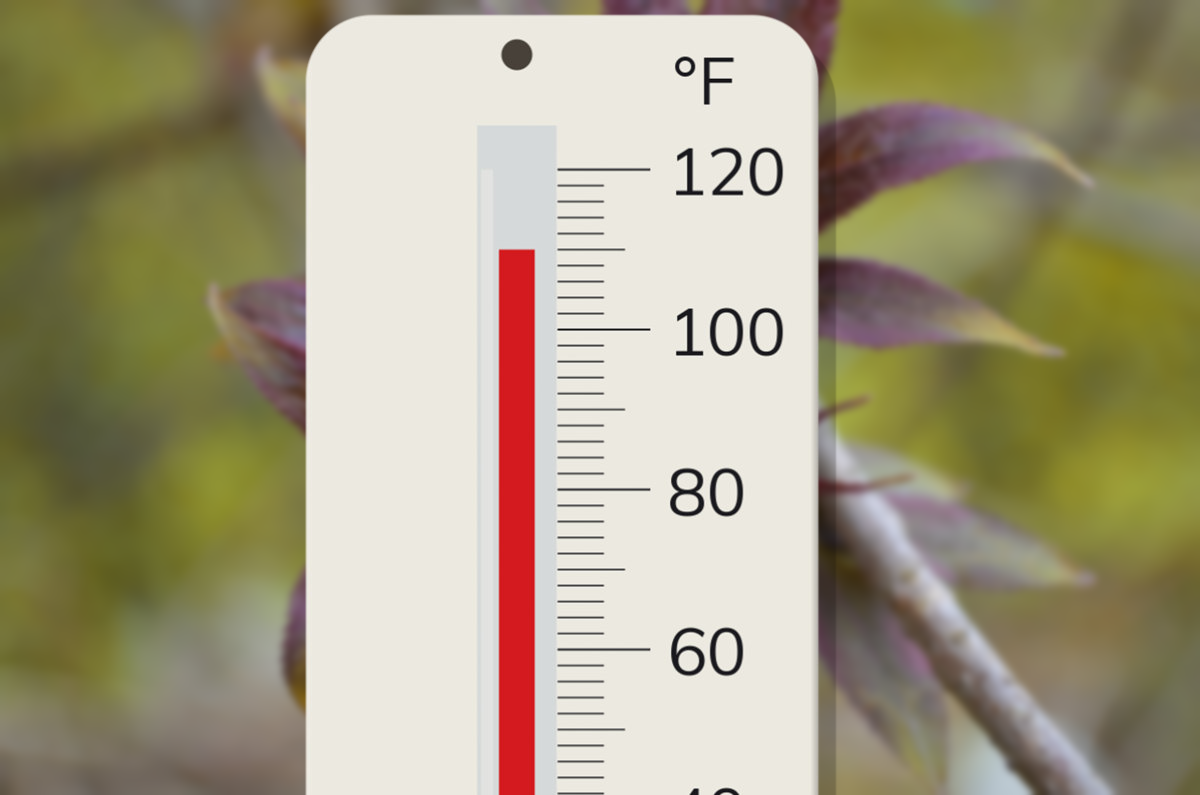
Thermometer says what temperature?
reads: 110 °F
